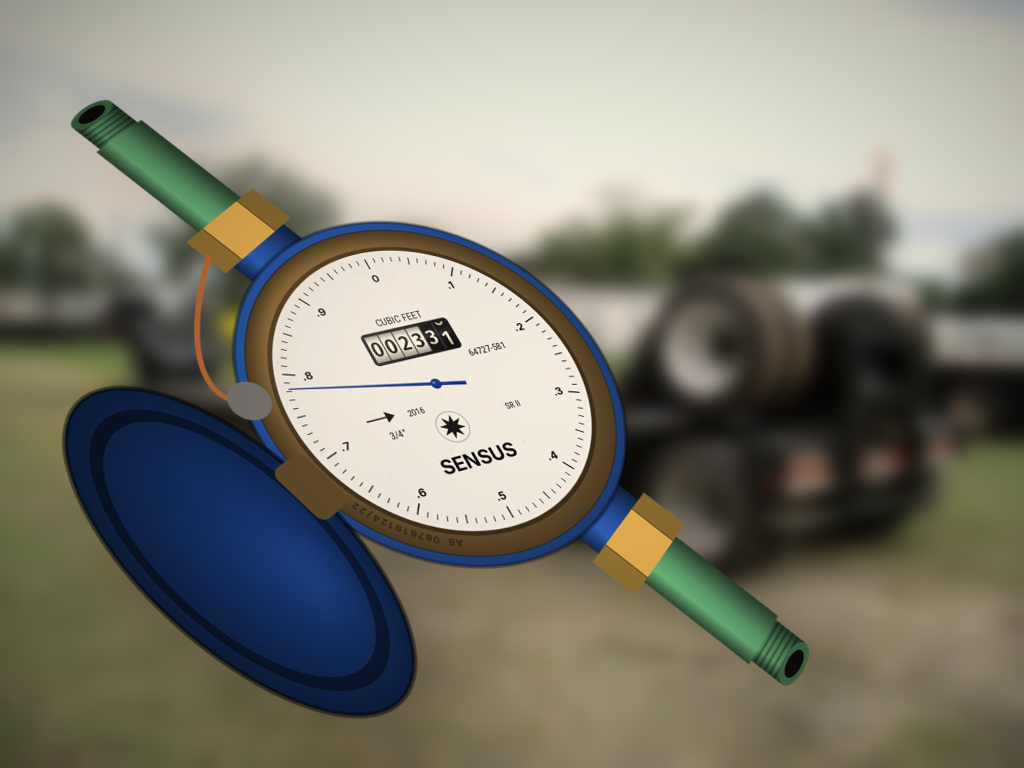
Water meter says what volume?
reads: 2330.78 ft³
